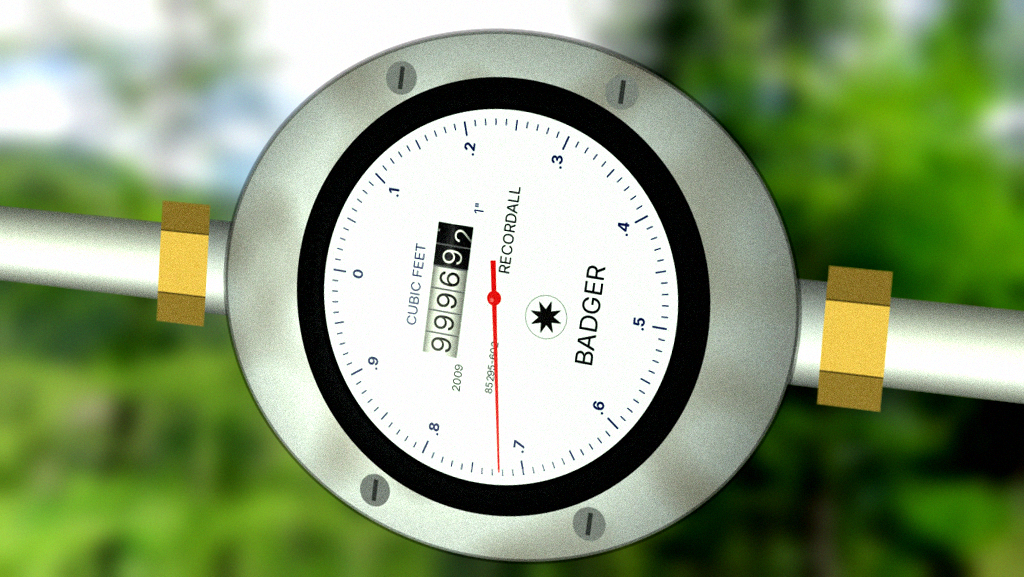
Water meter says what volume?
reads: 999691.72 ft³
